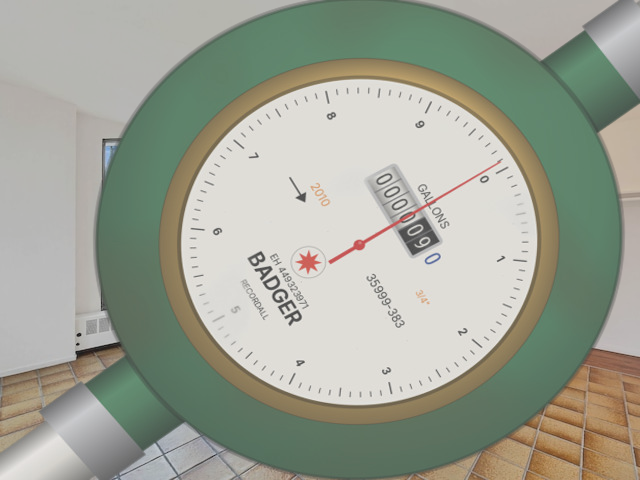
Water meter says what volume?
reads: 89.9 gal
